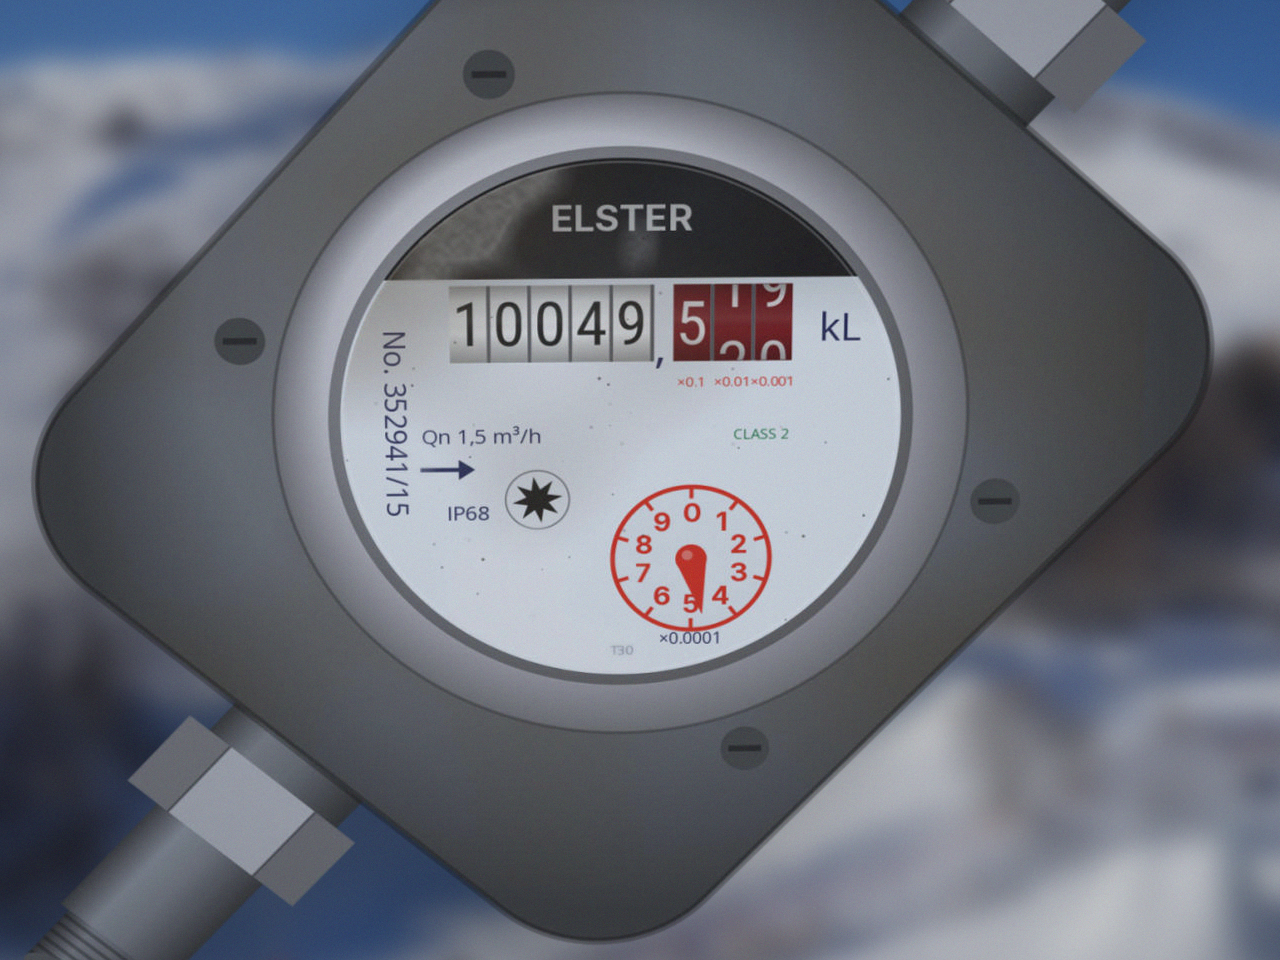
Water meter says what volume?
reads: 10049.5194 kL
